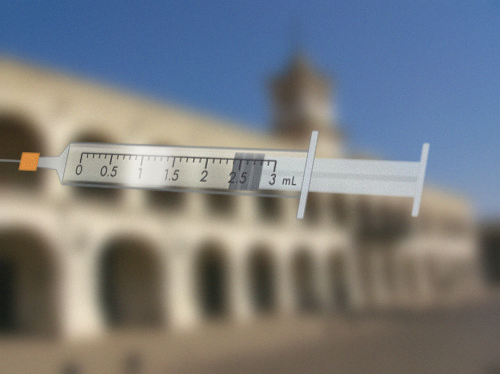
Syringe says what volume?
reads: 2.4 mL
